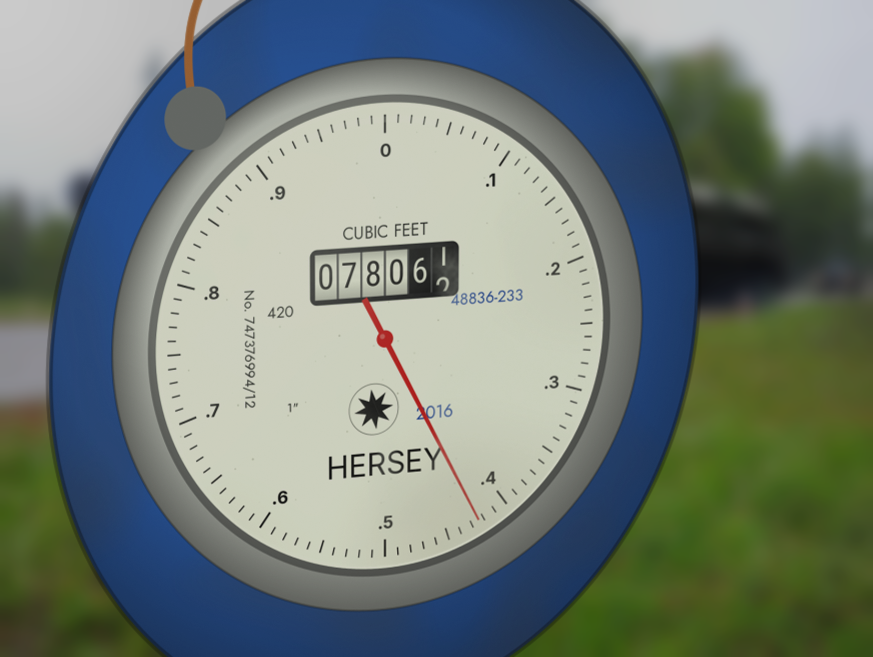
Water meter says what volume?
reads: 78061.42 ft³
